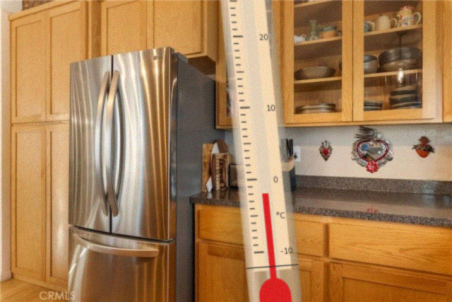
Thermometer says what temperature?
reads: -2 °C
